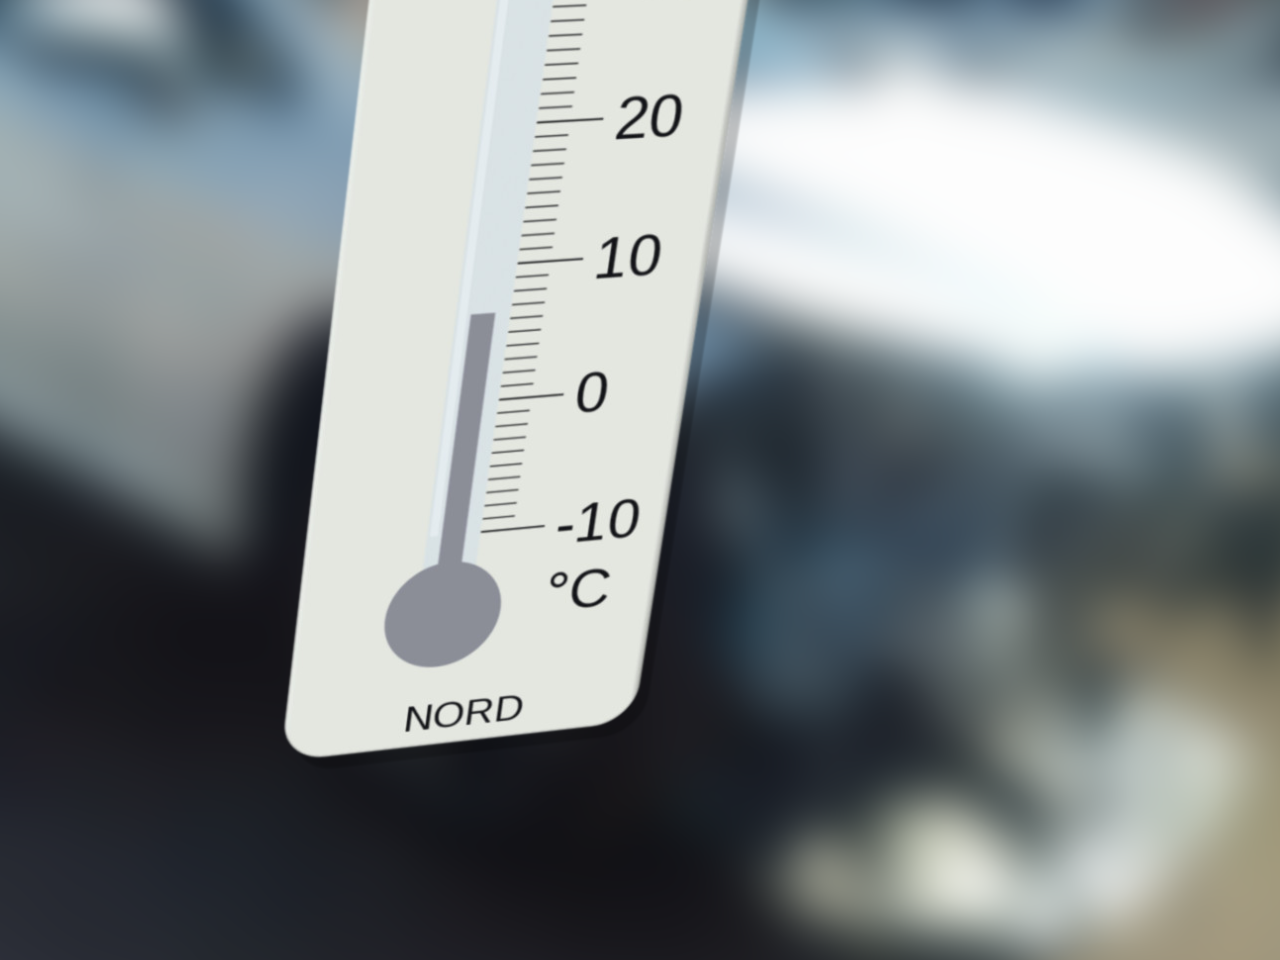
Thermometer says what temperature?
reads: 6.5 °C
